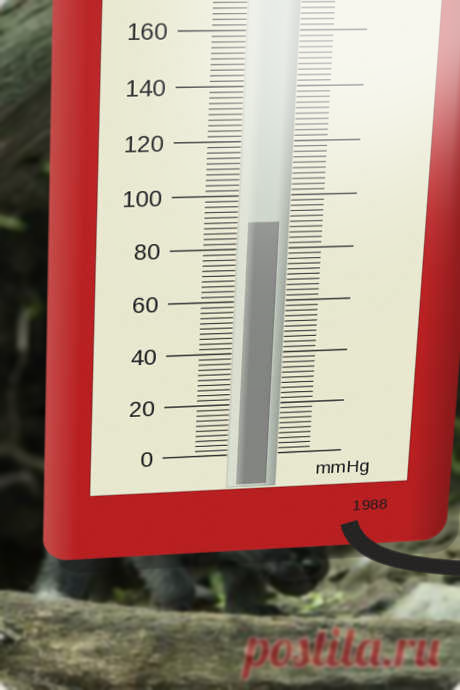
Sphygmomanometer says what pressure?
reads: 90 mmHg
